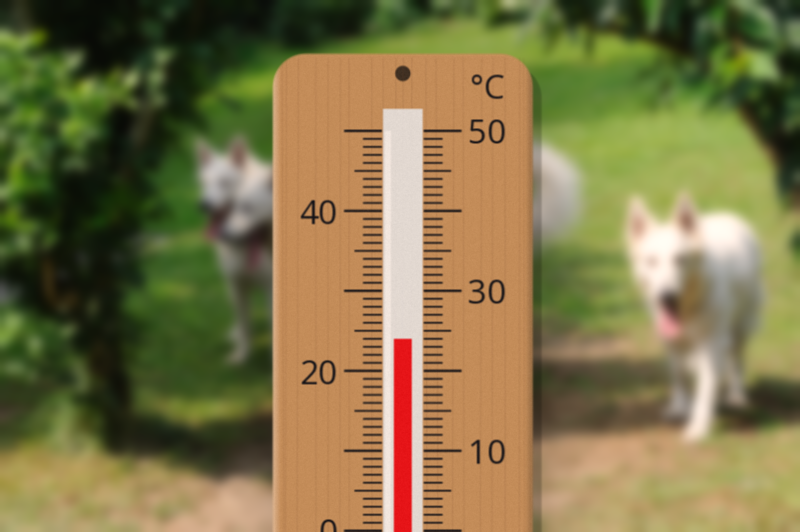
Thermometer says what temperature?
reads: 24 °C
